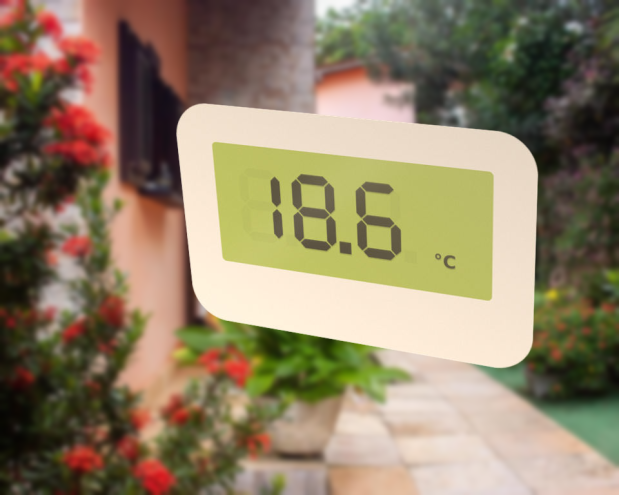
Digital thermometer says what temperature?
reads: 18.6 °C
